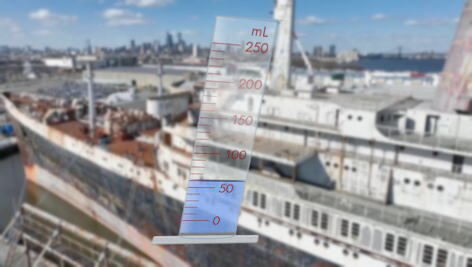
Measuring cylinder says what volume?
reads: 60 mL
